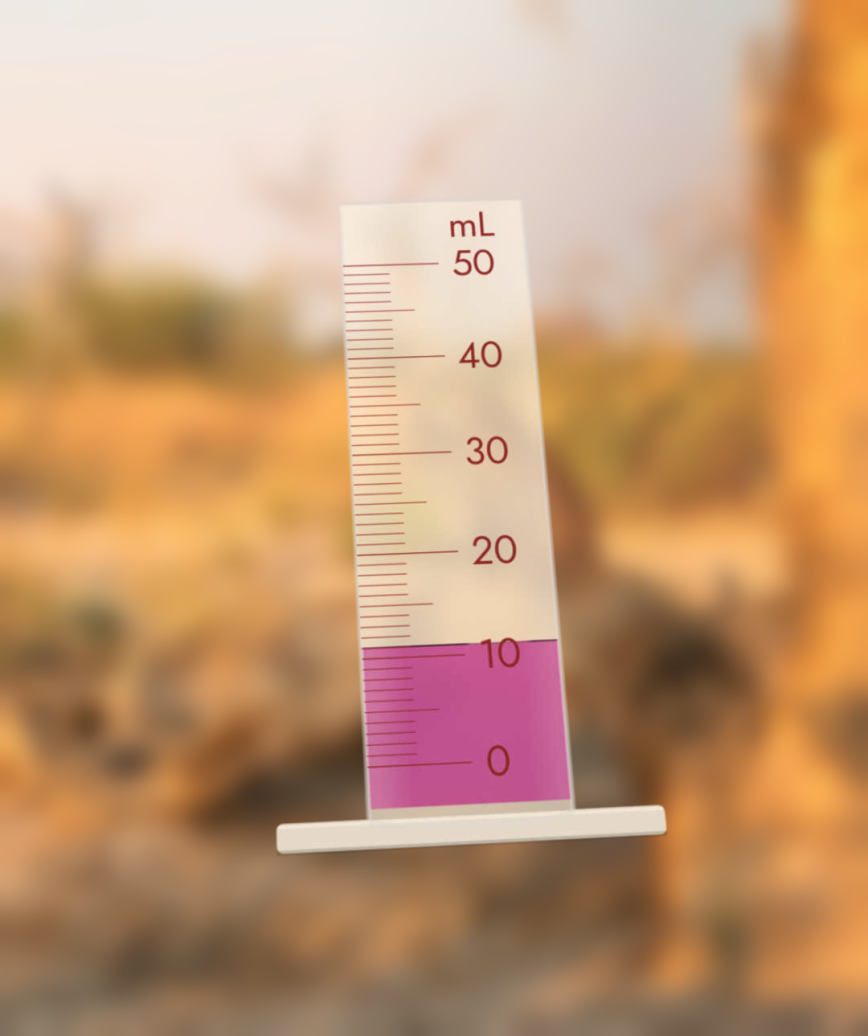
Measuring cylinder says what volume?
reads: 11 mL
